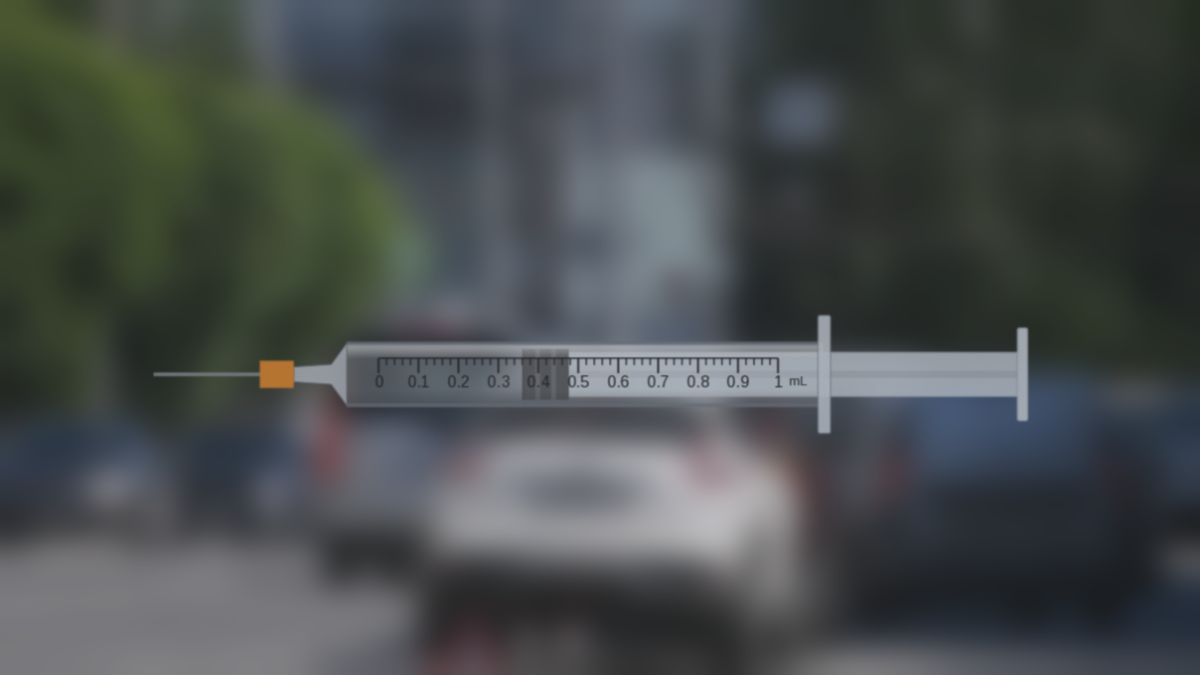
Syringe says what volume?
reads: 0.36 mL
